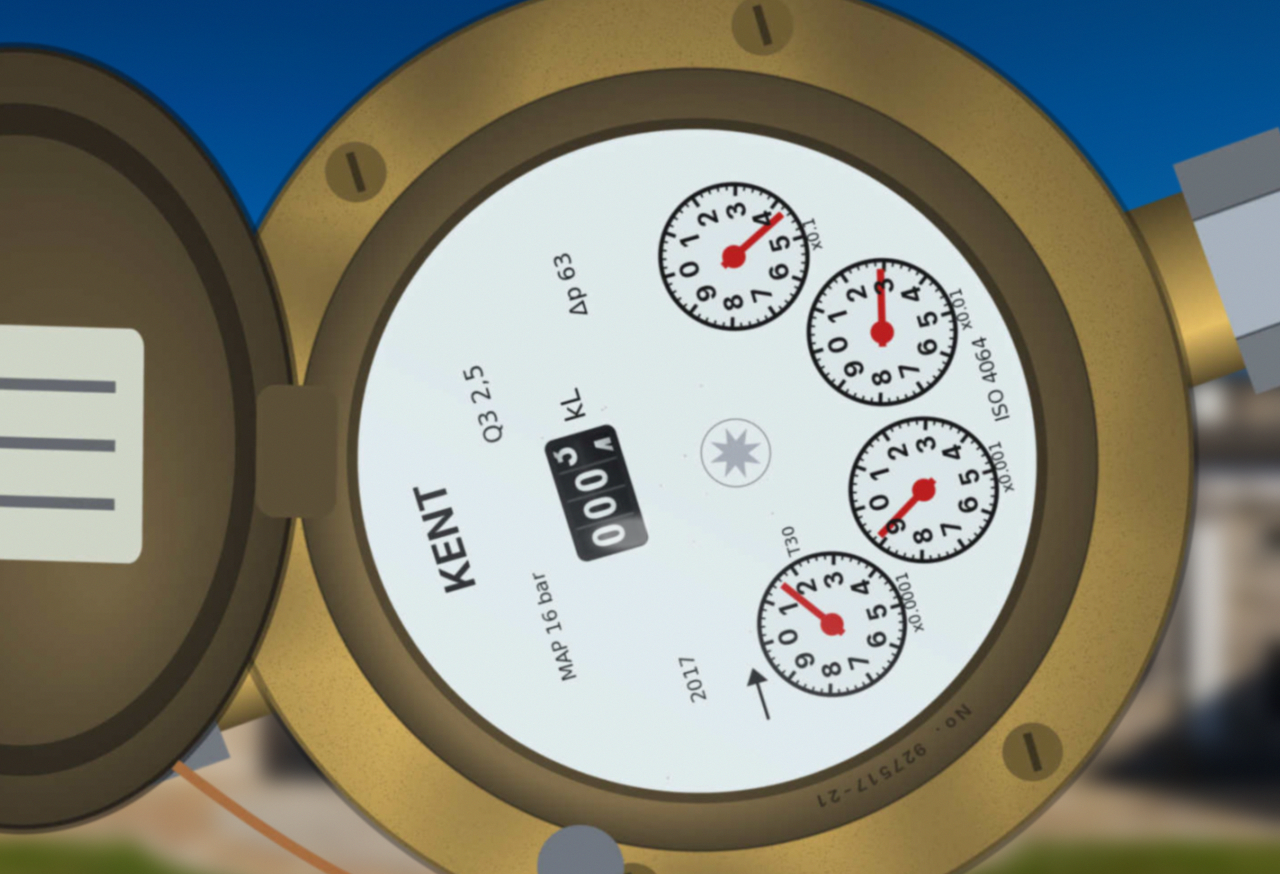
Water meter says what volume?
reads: 3.4291 kL
